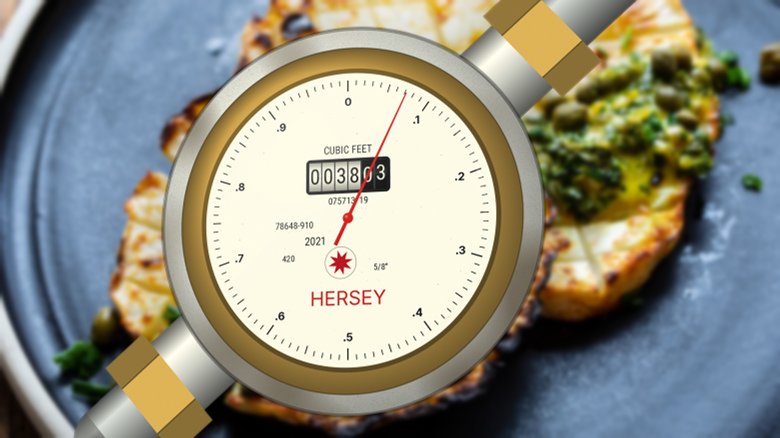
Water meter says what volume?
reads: 3803.07 ft³
